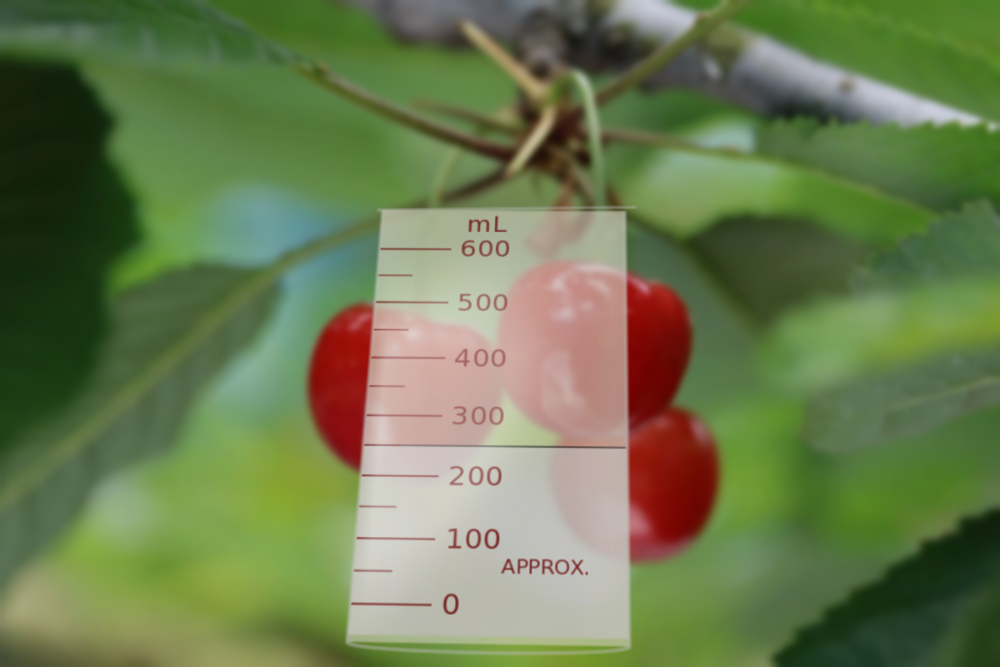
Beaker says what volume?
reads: 250 mL
